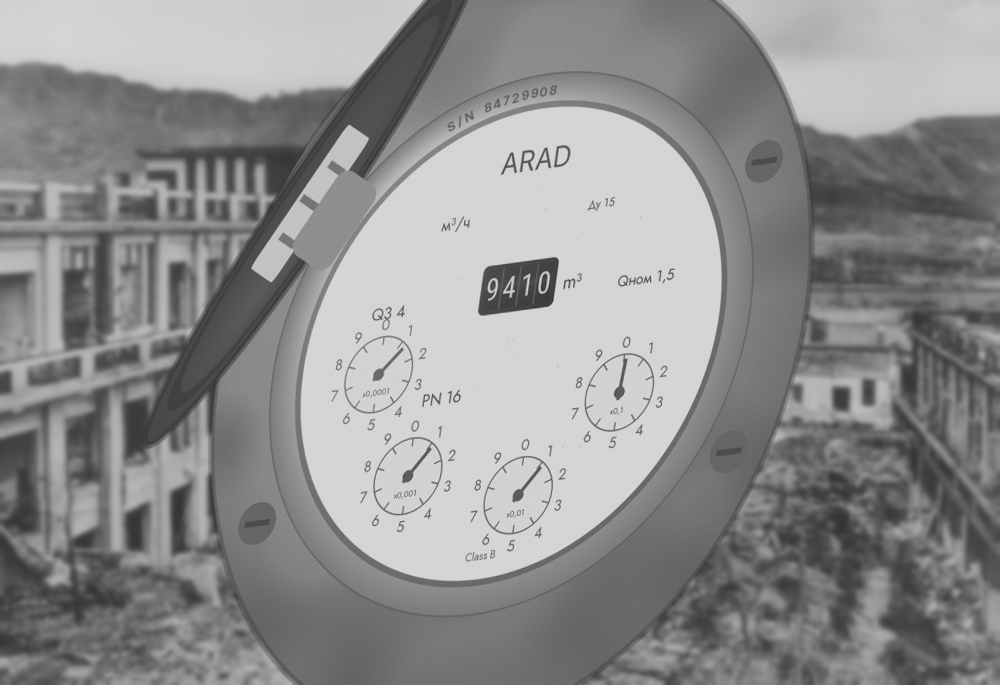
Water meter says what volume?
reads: 9410.0111 m³
